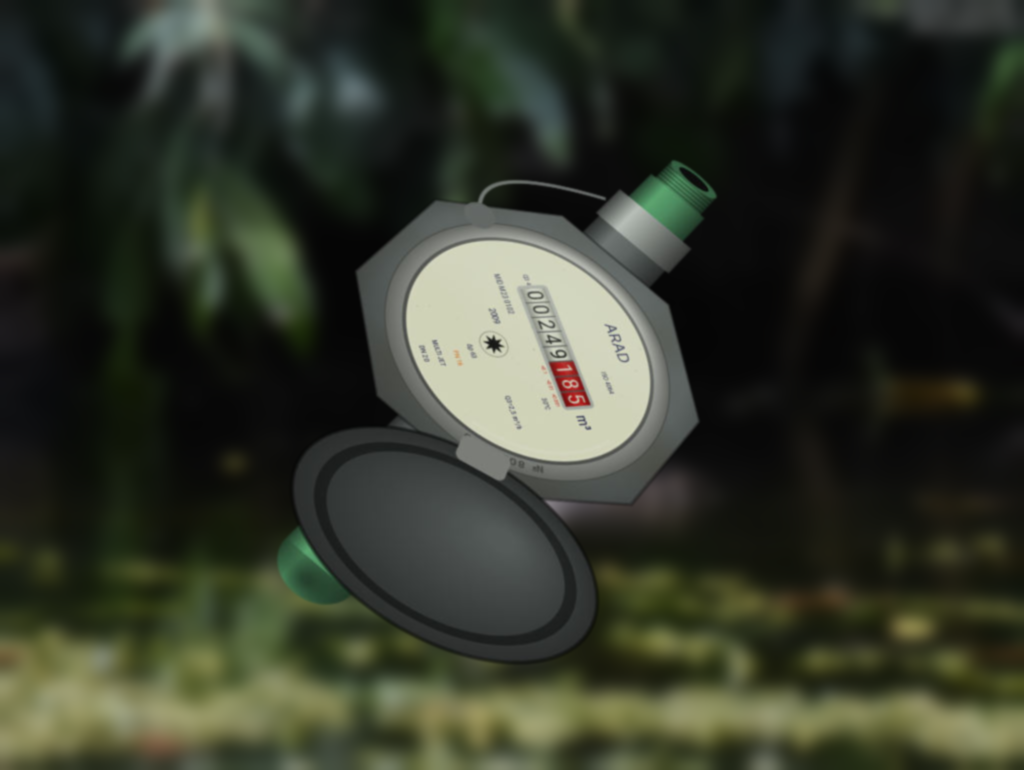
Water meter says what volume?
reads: 249.185 m³
